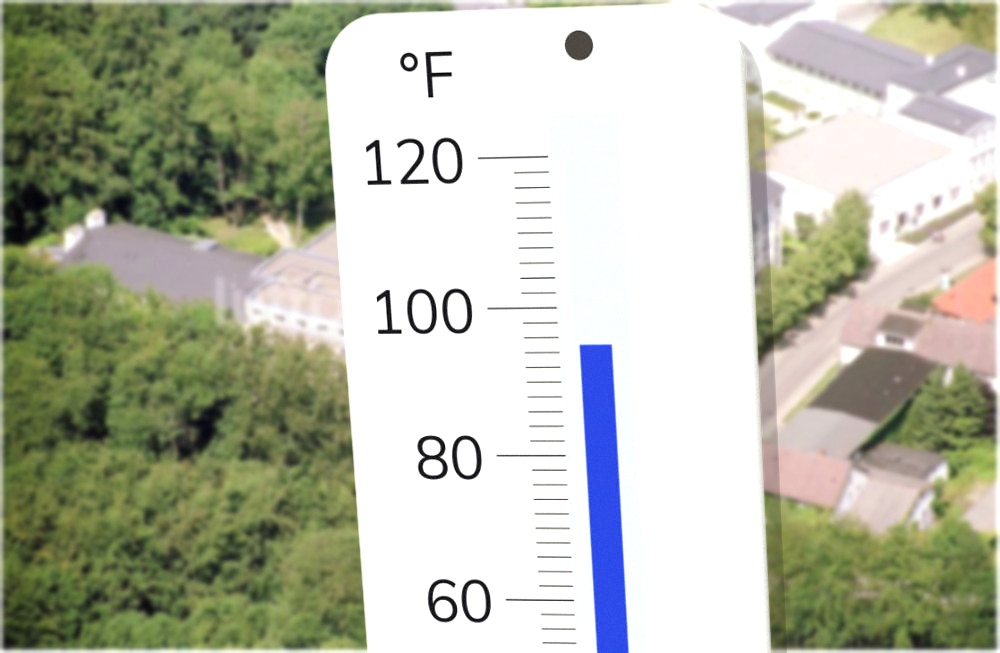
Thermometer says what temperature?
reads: 95 °F
